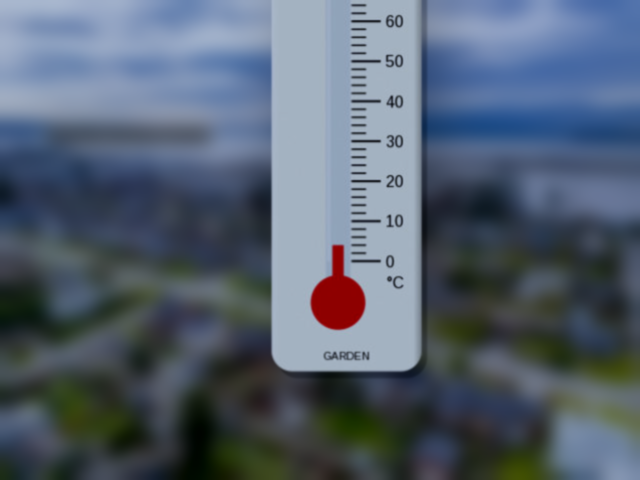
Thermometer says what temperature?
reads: 4 °C
